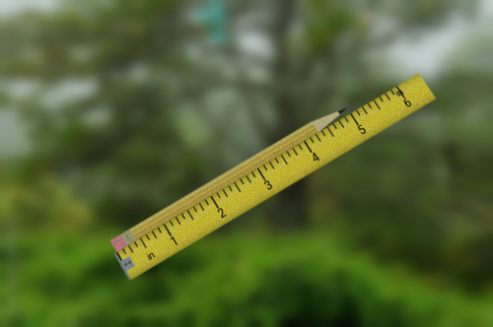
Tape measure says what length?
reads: 5 in
